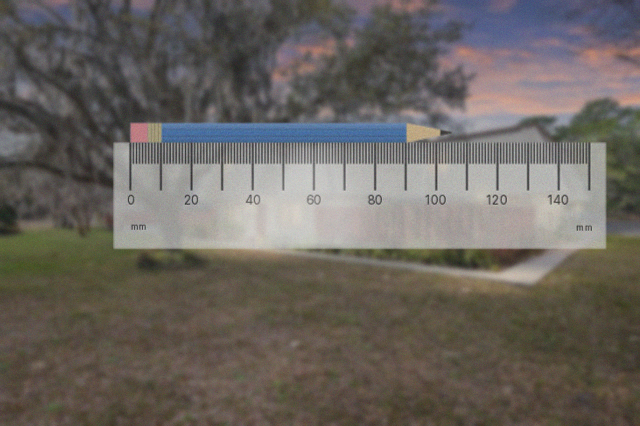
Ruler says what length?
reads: 105 mm
